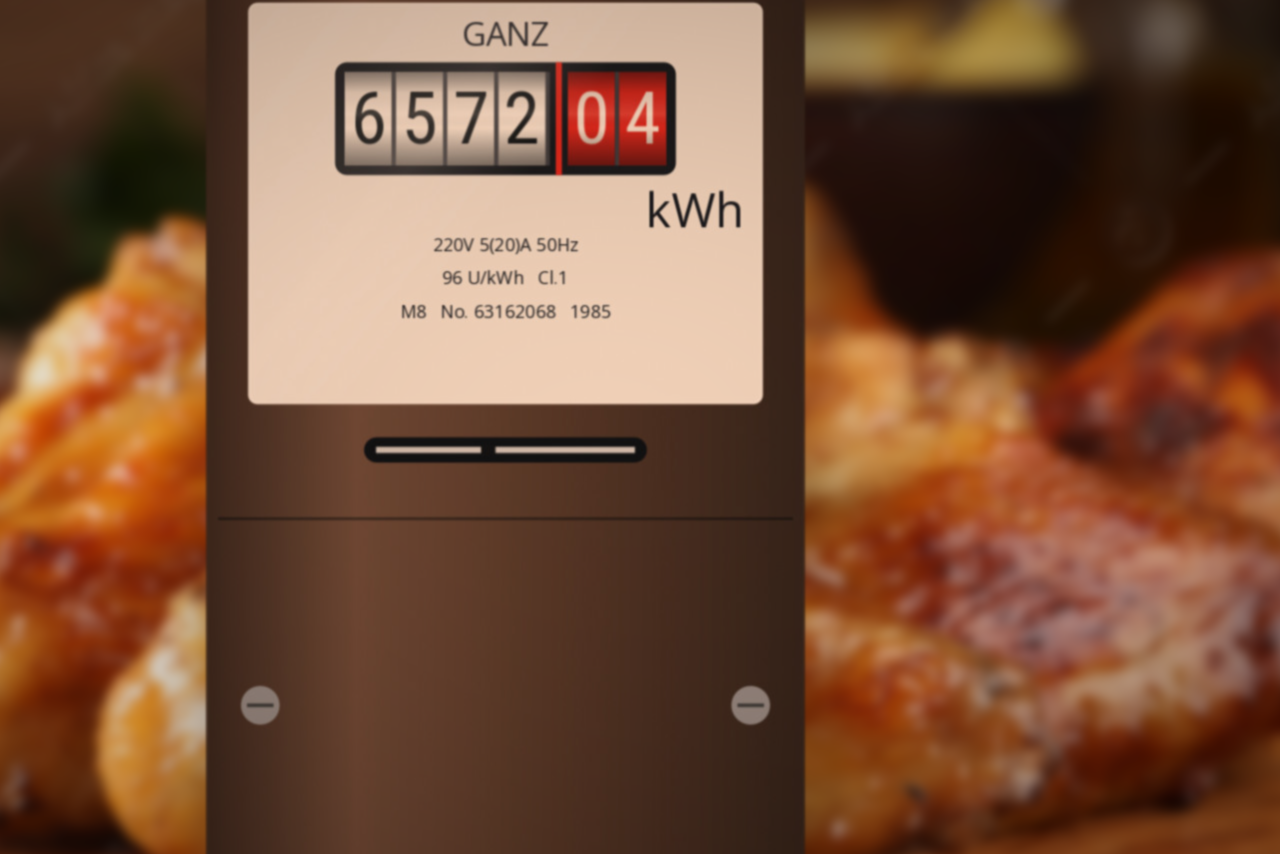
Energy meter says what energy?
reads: 6572.04 kWh
